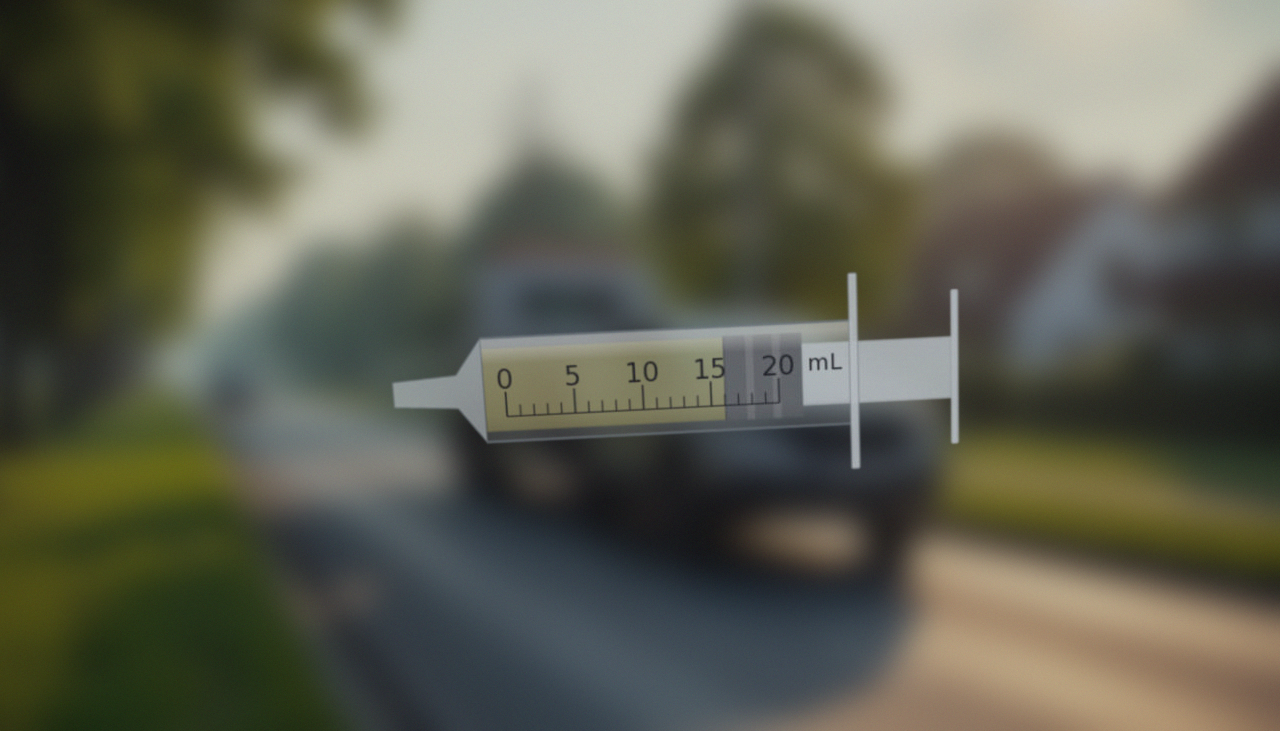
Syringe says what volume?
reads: 16 mL
